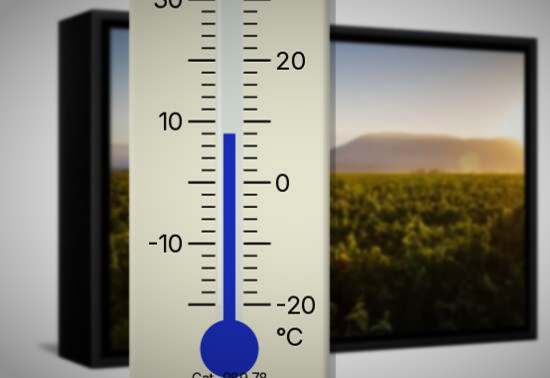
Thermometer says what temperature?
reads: 8 °C
